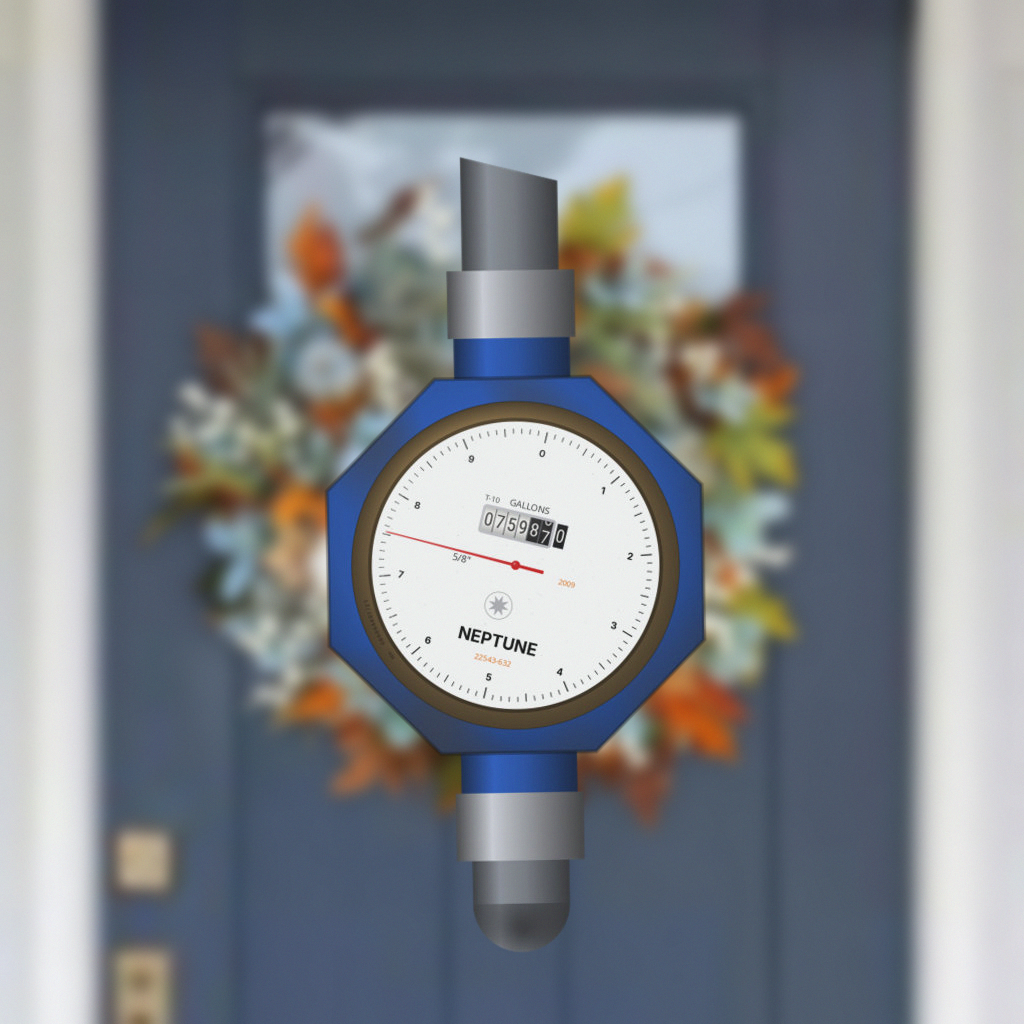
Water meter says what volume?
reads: 759867.5 gal
